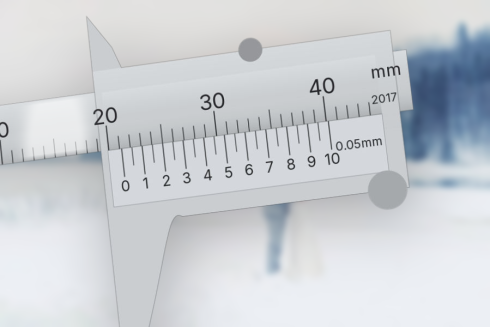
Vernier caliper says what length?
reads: 21.2 mm
